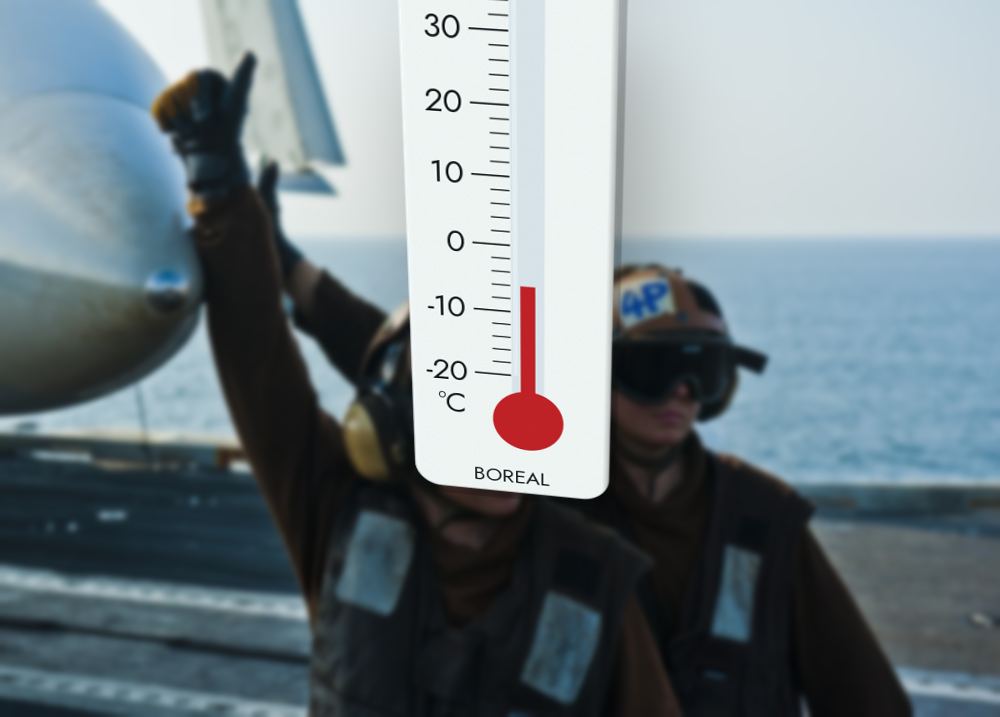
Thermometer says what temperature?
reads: -6 °C
